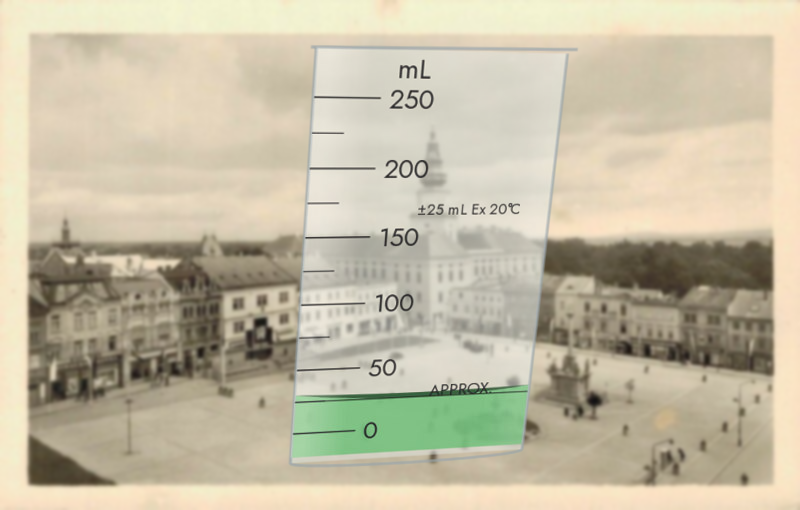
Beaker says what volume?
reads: 25 mL
